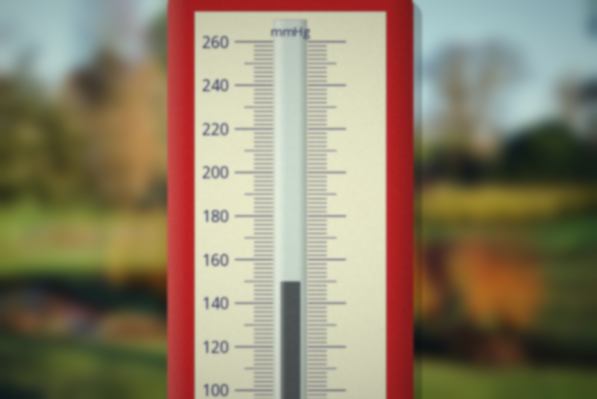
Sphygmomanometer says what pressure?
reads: 150 mmHg
